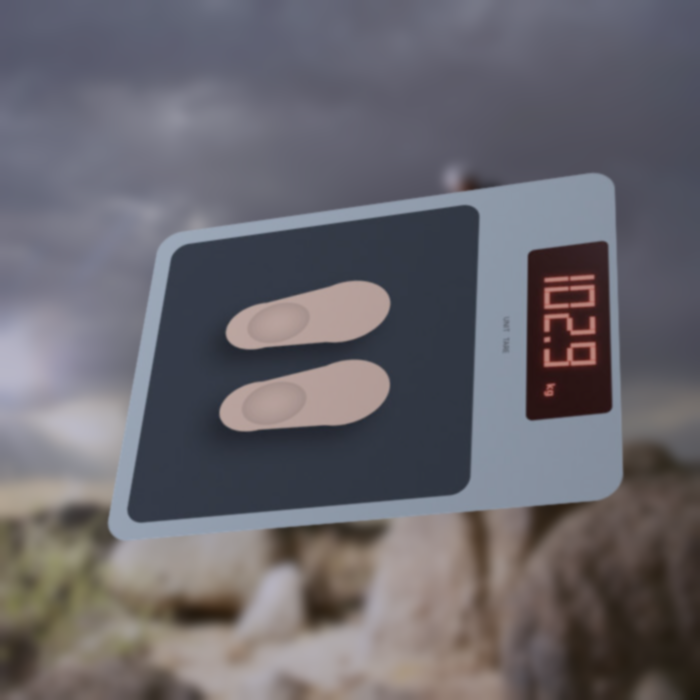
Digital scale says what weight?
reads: 102.9 kg
